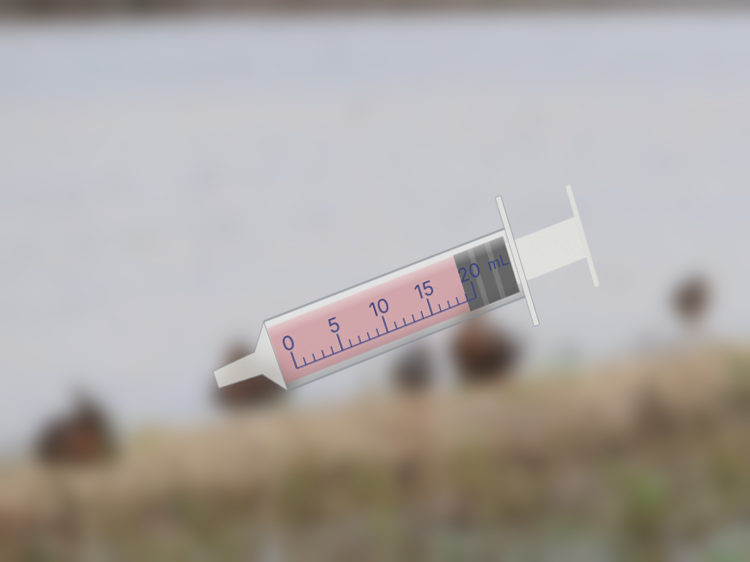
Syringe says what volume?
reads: 19 mL
